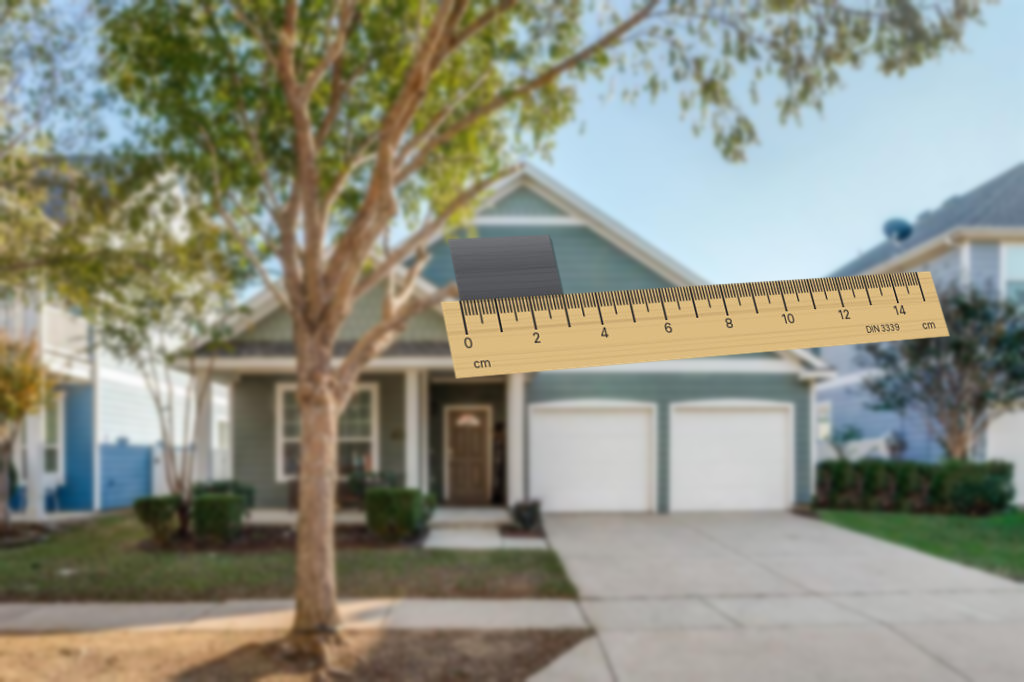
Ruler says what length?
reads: 3 cm
